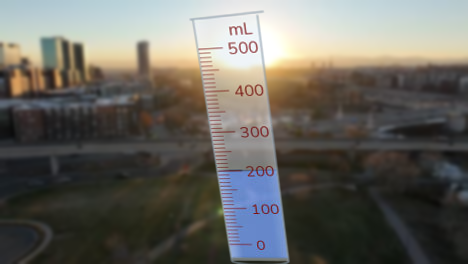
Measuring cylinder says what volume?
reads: 200 mL
